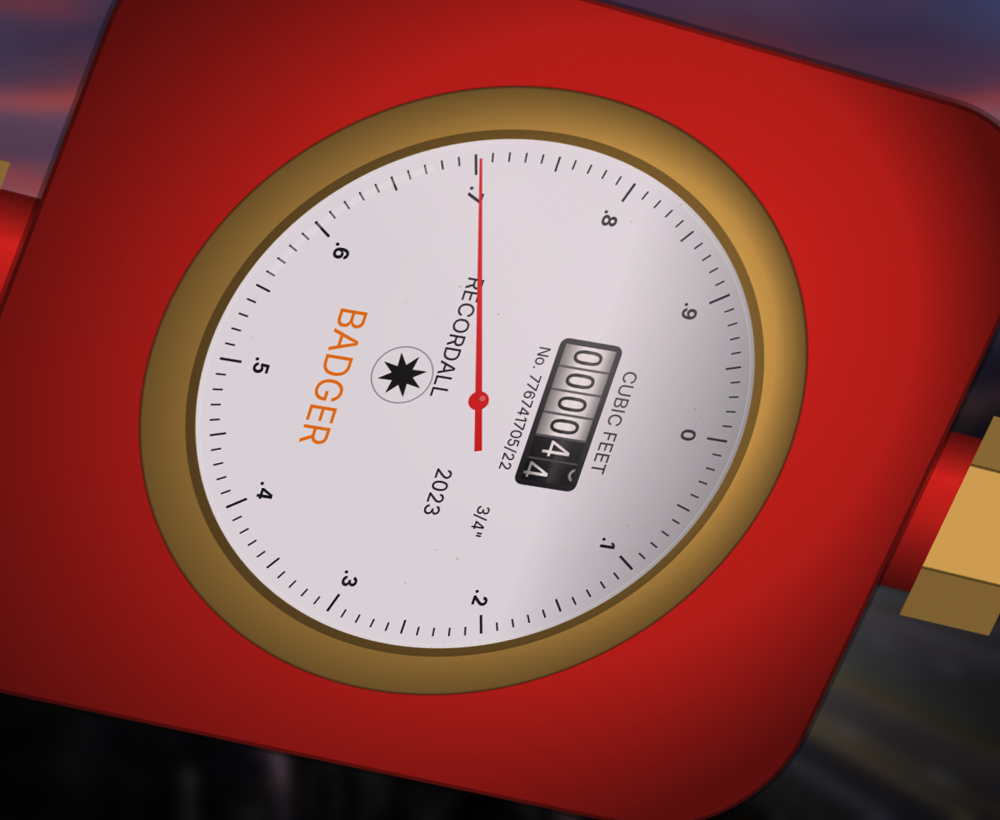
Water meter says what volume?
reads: 43.70 ft³
